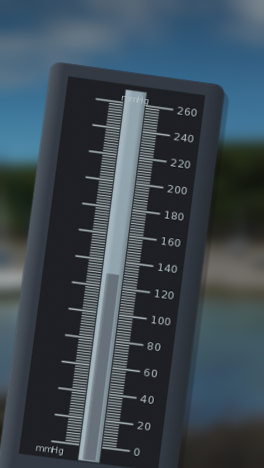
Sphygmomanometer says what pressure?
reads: 130 mmHg
